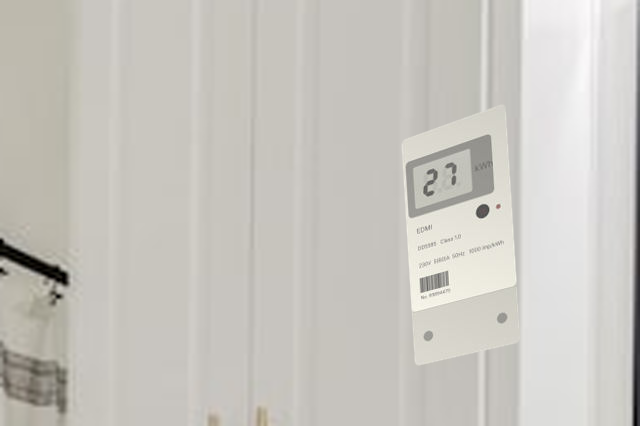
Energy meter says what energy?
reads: 27 kWh
